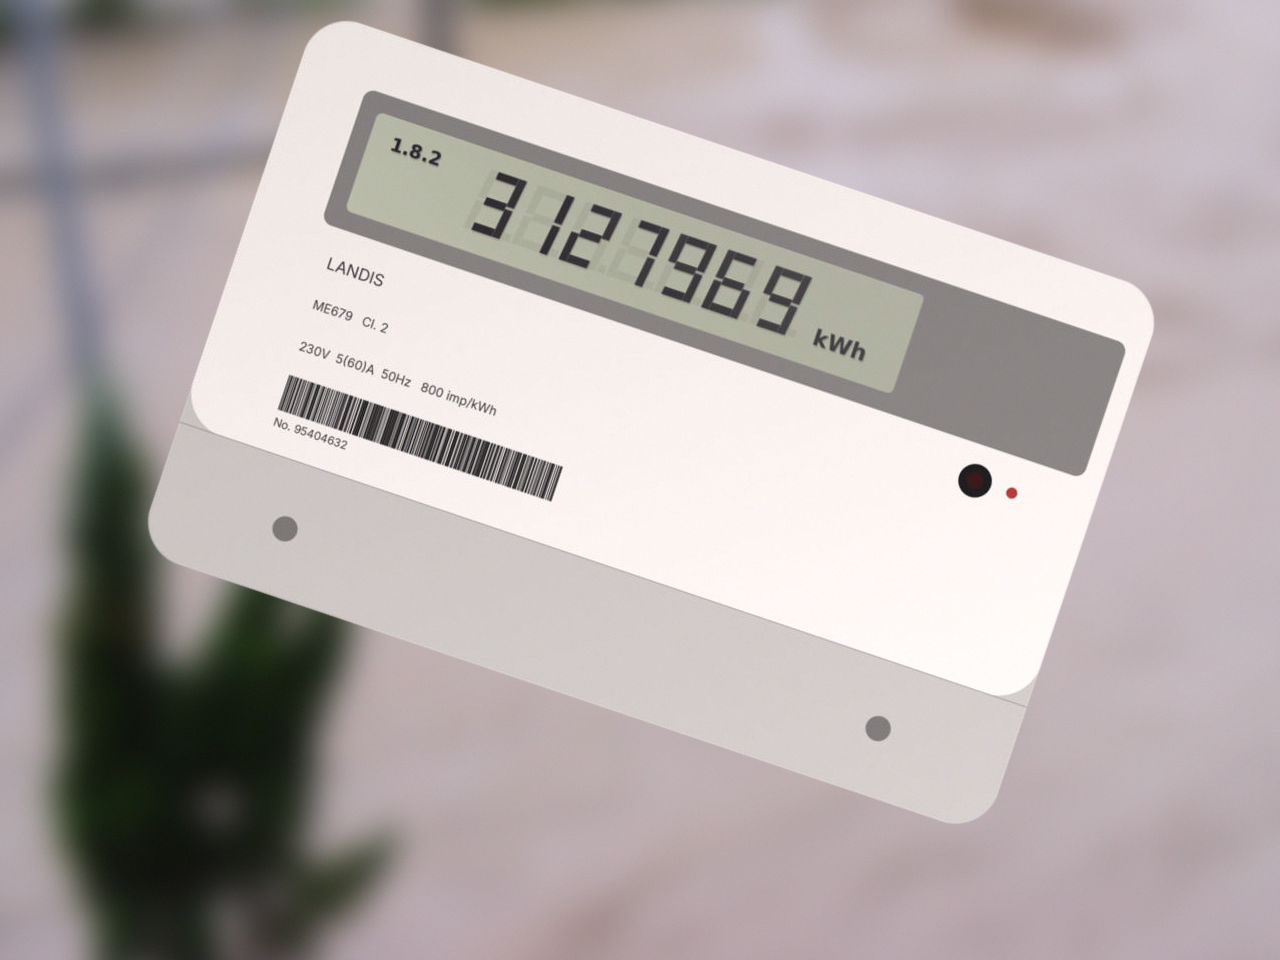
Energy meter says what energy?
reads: 3127969 kWh
